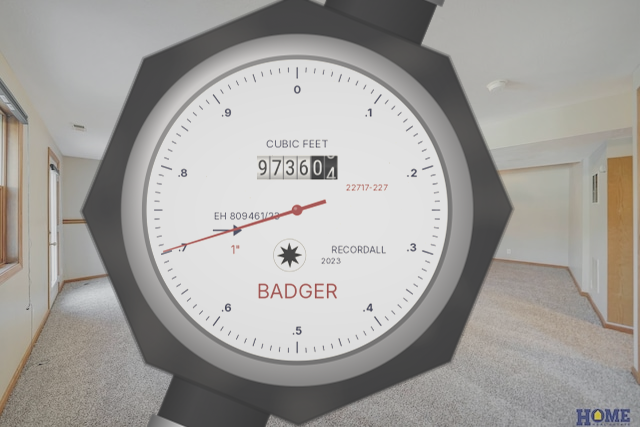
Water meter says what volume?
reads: 973603.70 ft³
